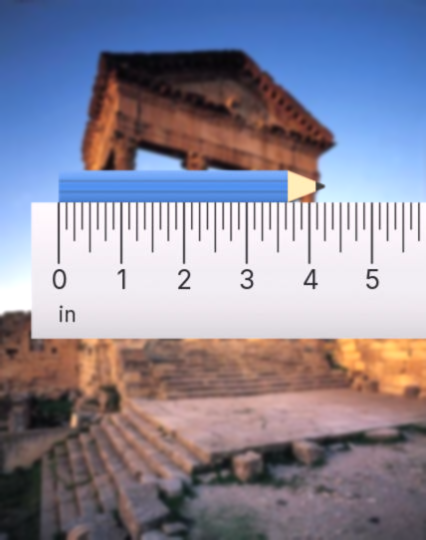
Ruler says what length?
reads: 4.25 in
